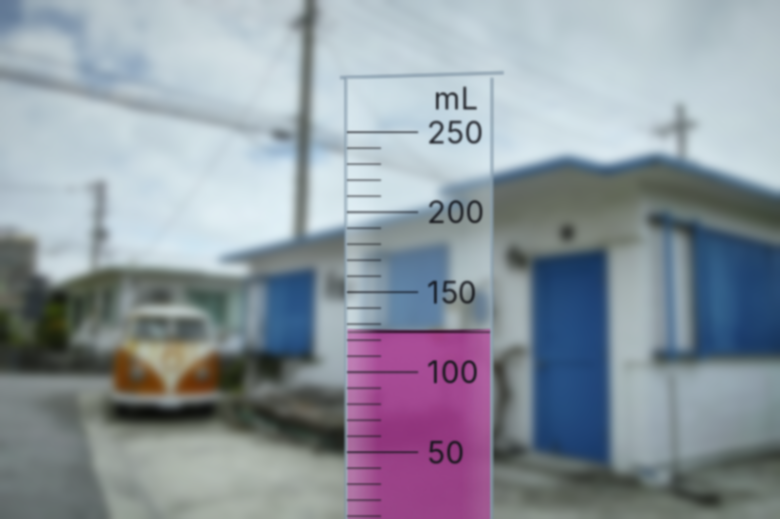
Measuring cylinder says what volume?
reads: 125 mL
